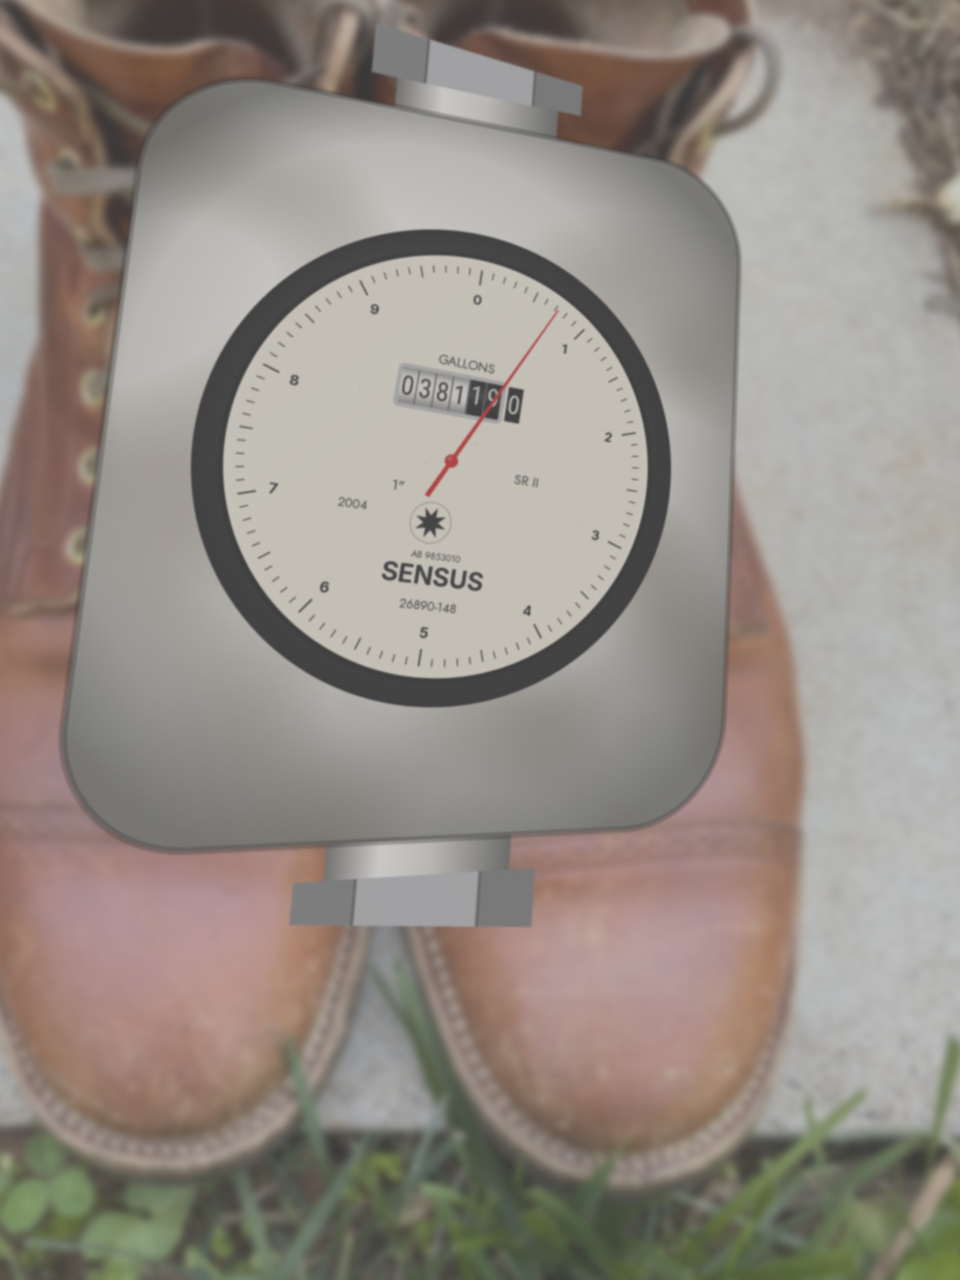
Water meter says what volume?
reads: 381190.7 gal
